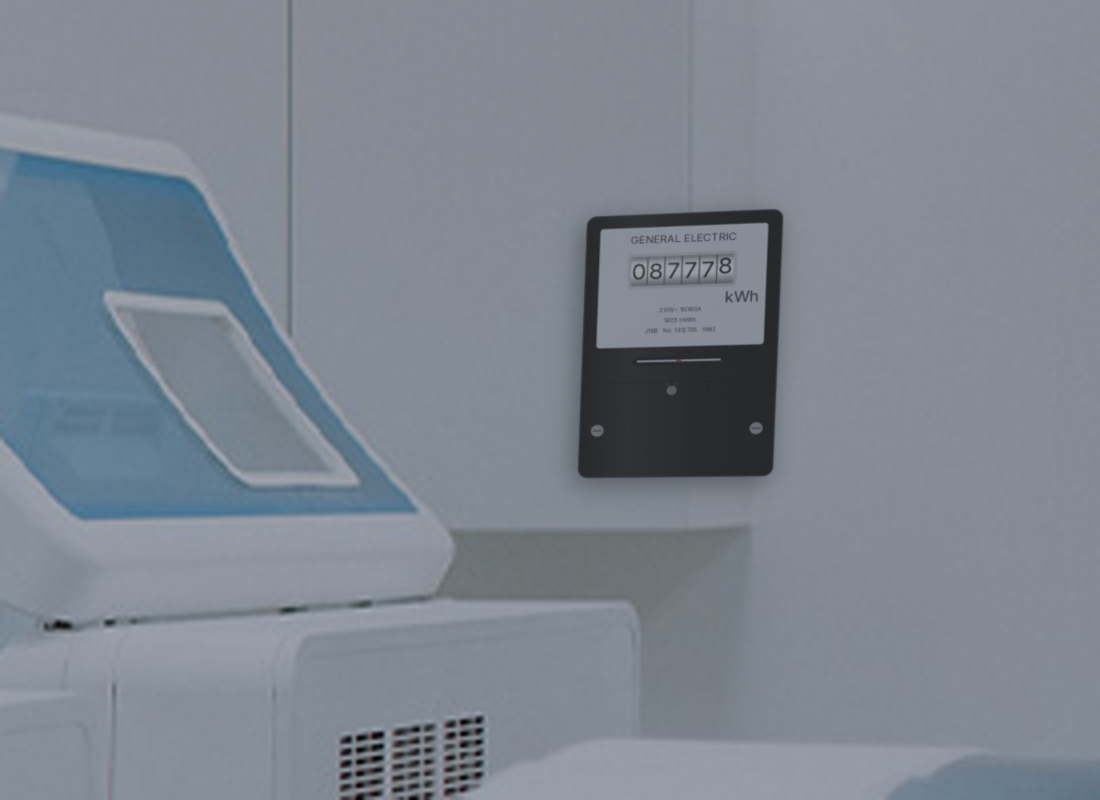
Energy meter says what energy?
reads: 87778 kWh
